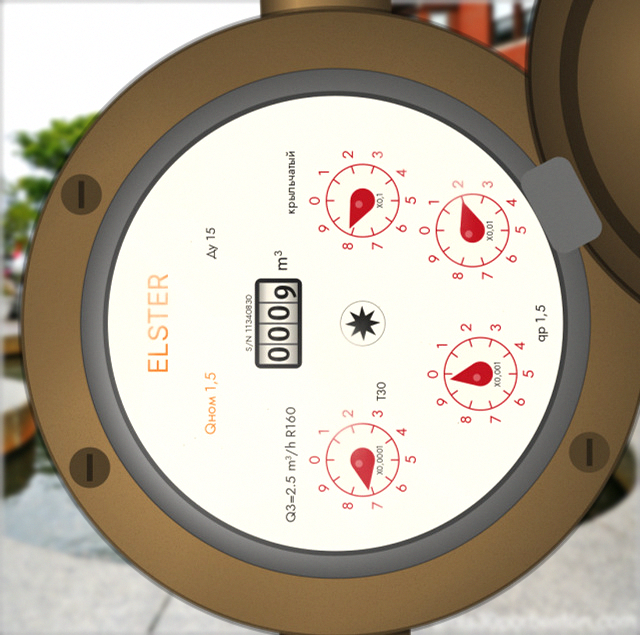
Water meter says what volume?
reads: 8.8197 m³
